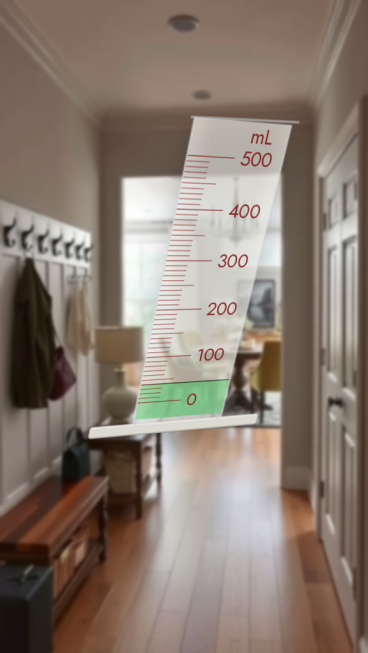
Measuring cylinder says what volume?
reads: 40 mL
